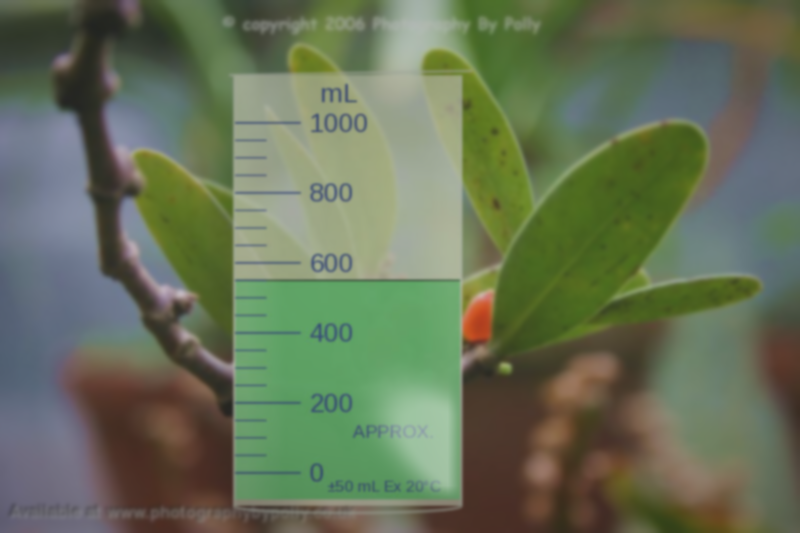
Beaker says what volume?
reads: 550 mL
